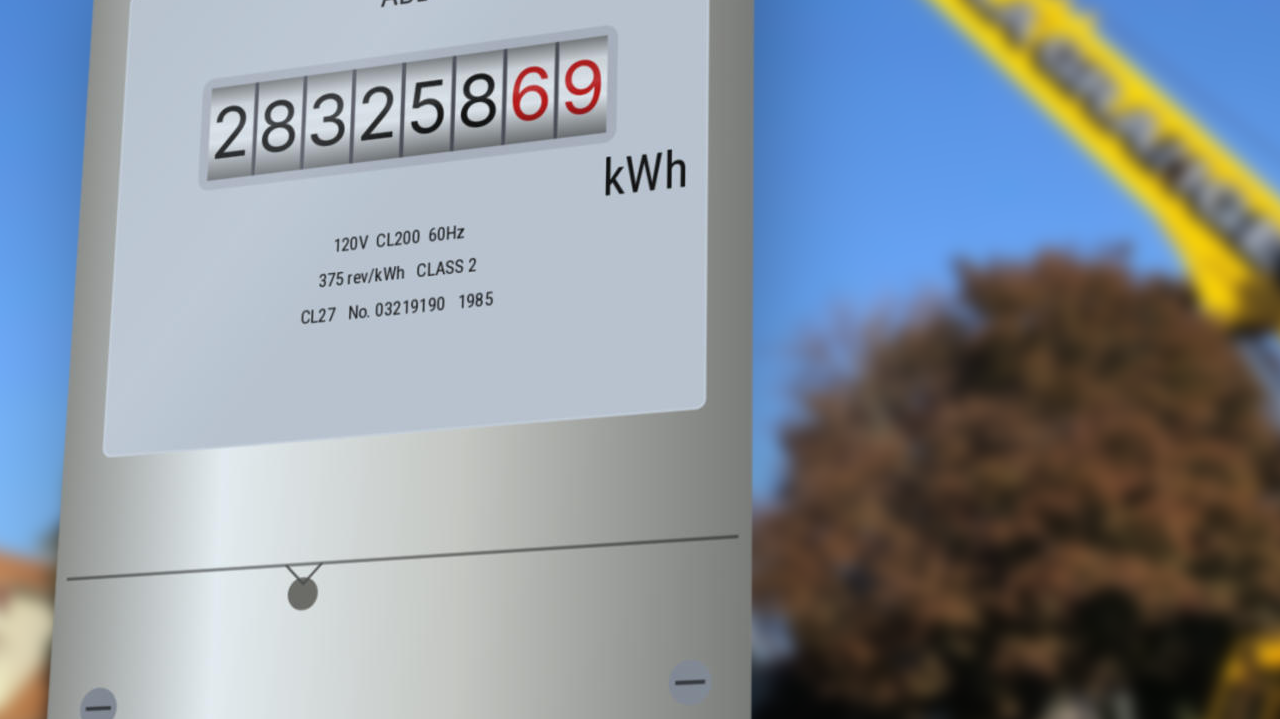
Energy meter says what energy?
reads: 283258.69 kWh
